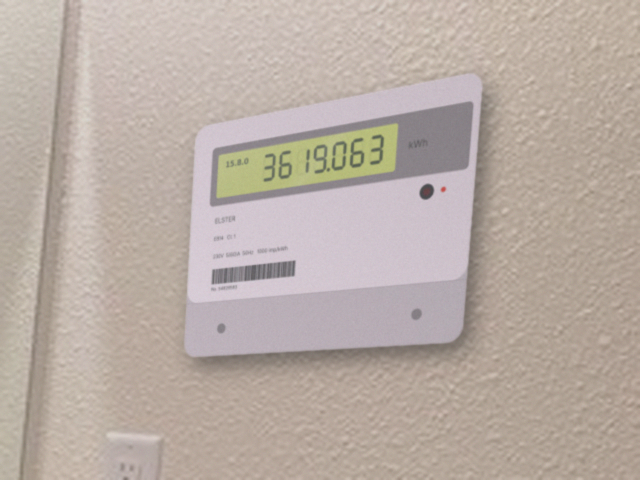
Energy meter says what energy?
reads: 3619.063 kWh
